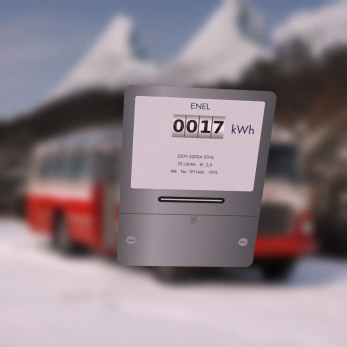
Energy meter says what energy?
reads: 17 kWh
